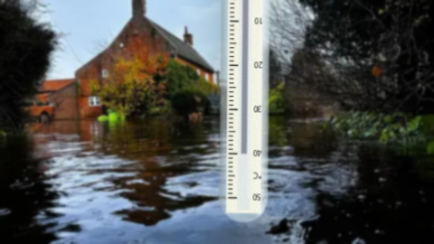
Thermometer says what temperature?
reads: 40 °C
